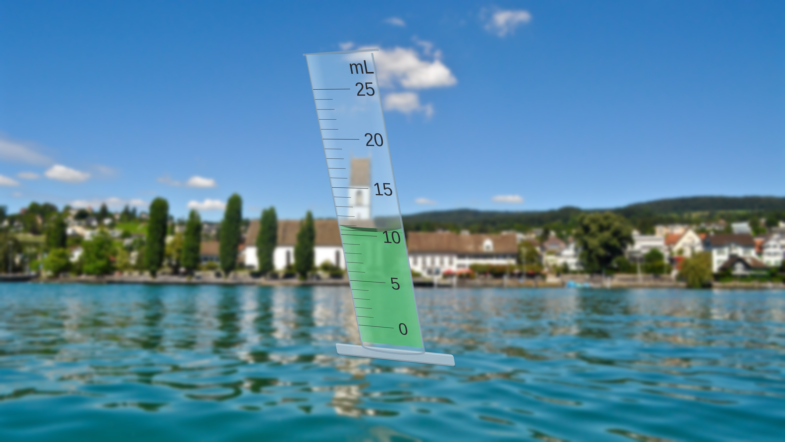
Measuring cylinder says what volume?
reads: 10.5 mL
